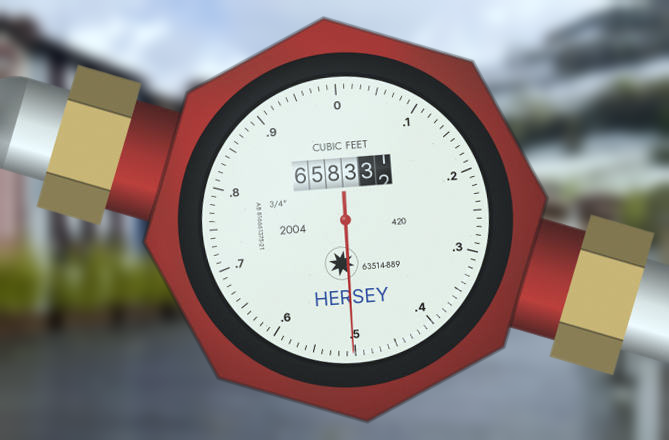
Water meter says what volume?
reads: 658331.50 ft³
